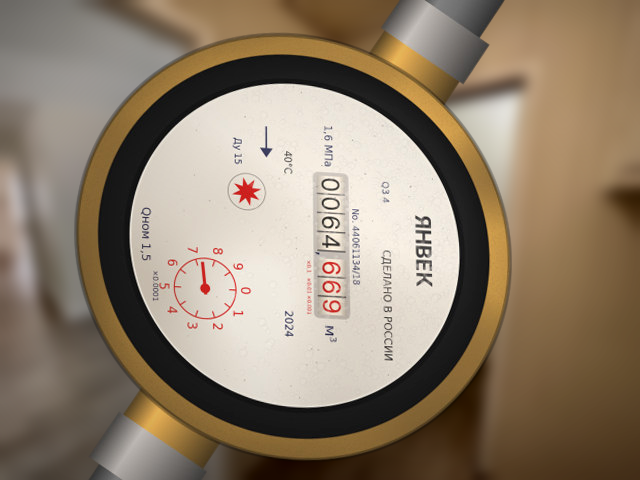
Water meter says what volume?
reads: 64.6697 m³
